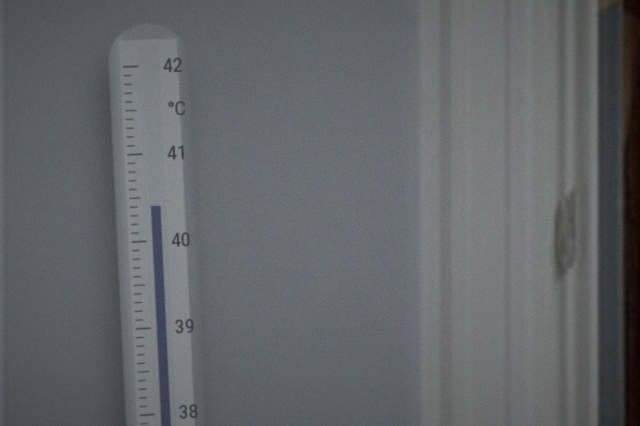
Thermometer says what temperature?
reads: 40.4 °C
